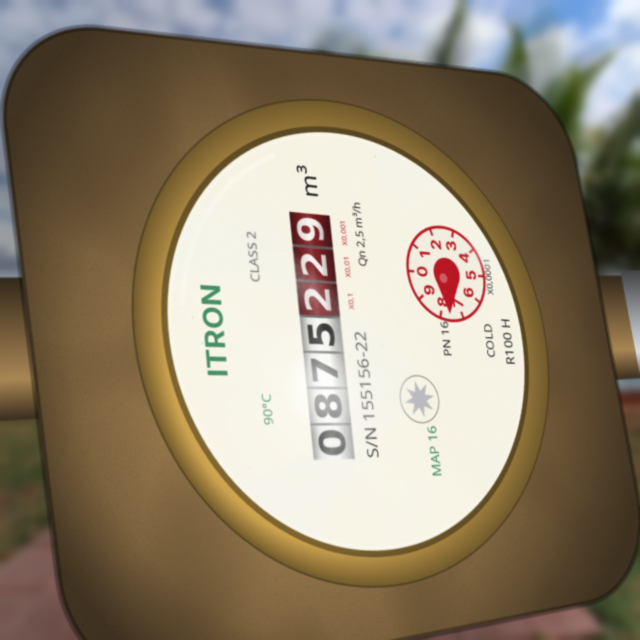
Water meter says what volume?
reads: 875.2297 m³
